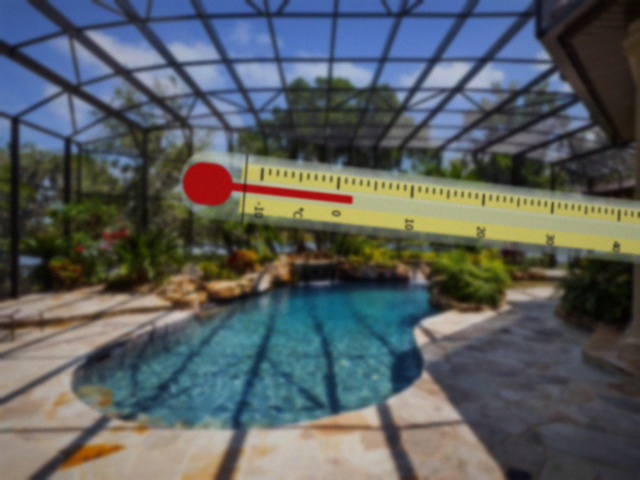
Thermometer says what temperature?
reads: 2 °C
